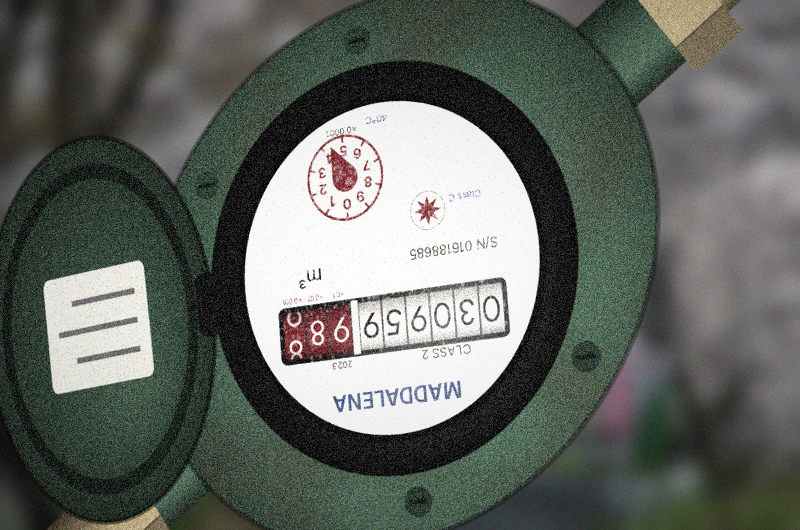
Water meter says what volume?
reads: 30959.9884 m³
